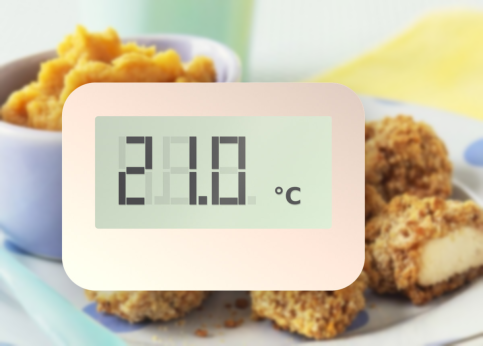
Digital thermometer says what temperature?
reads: 21.0 °C
